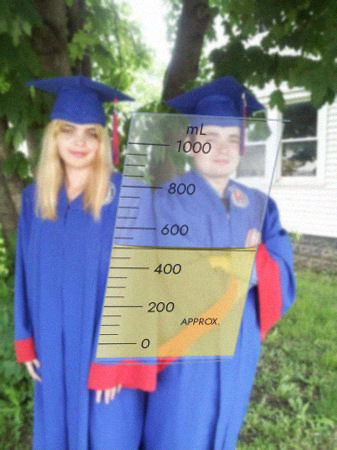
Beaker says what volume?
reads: 500 mL
